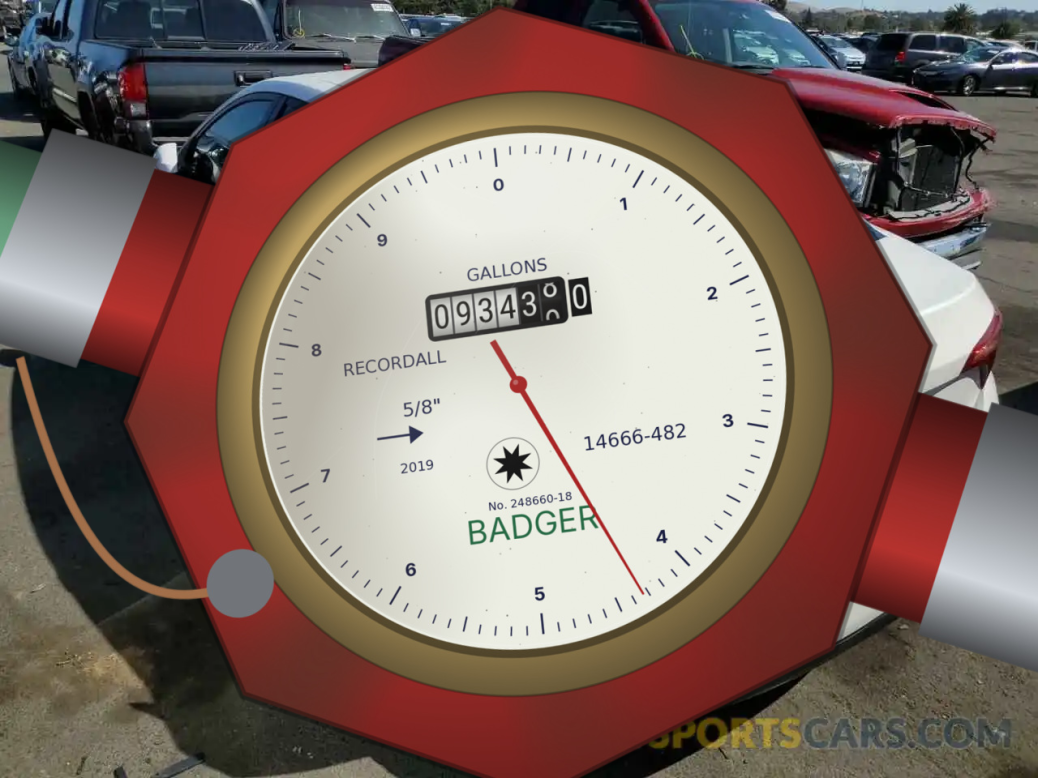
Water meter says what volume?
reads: 934384.3 gal
